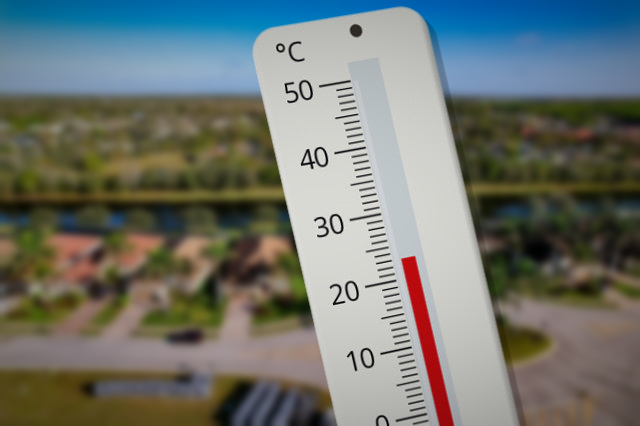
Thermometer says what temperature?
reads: 23 °C
